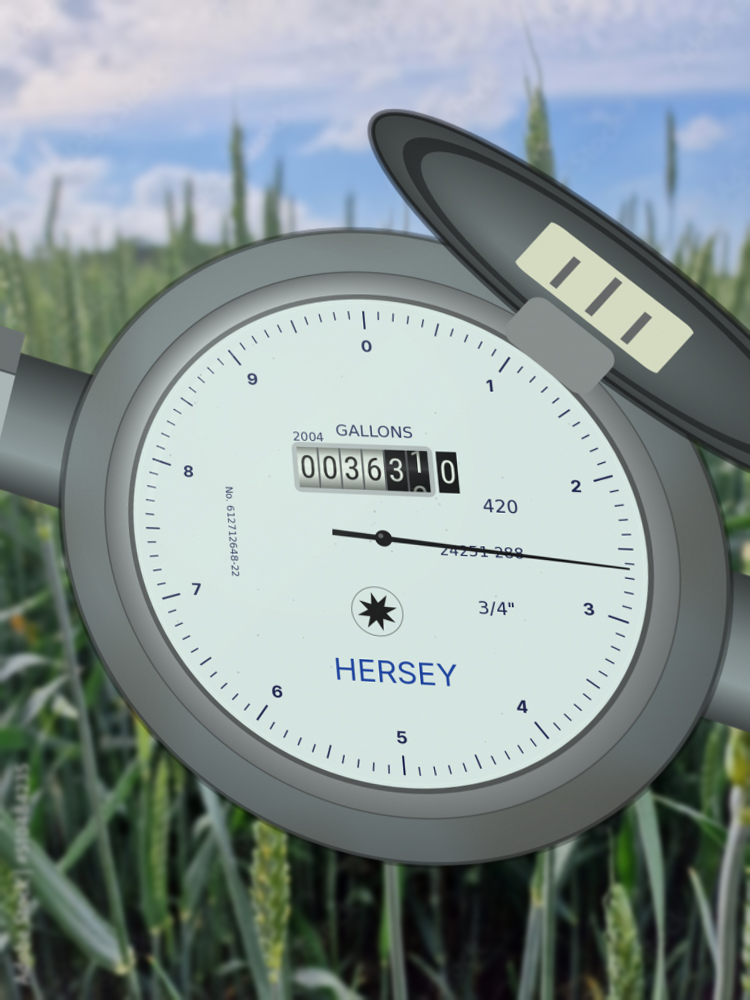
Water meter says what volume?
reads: 36312.6 gal
